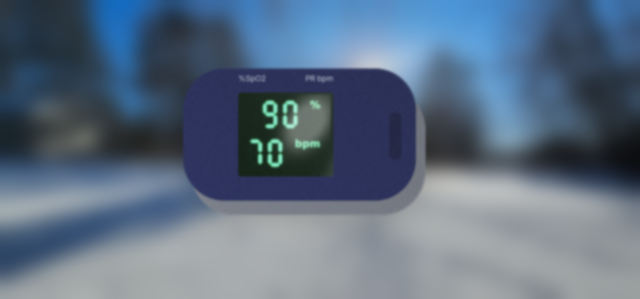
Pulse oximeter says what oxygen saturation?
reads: 90 %
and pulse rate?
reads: 70 bpm
